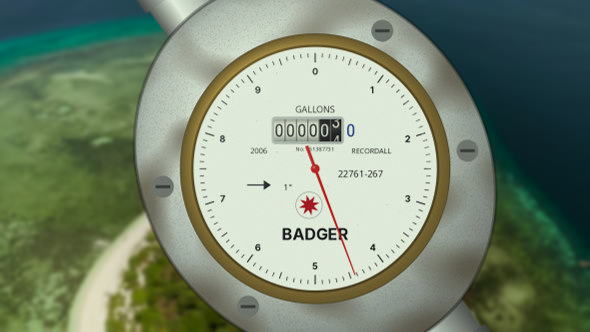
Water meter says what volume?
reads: 34.4 gal
